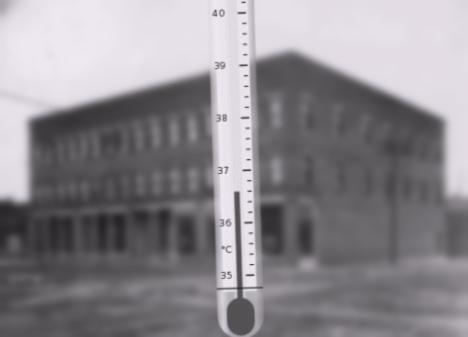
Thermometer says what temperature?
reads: 36.6 °C
